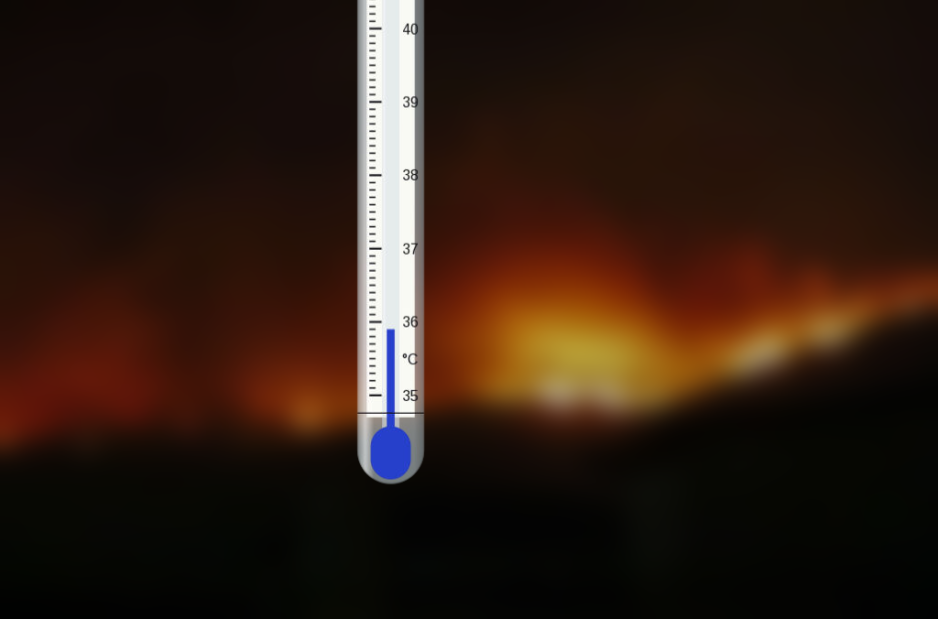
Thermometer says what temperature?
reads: 35.9 °C
